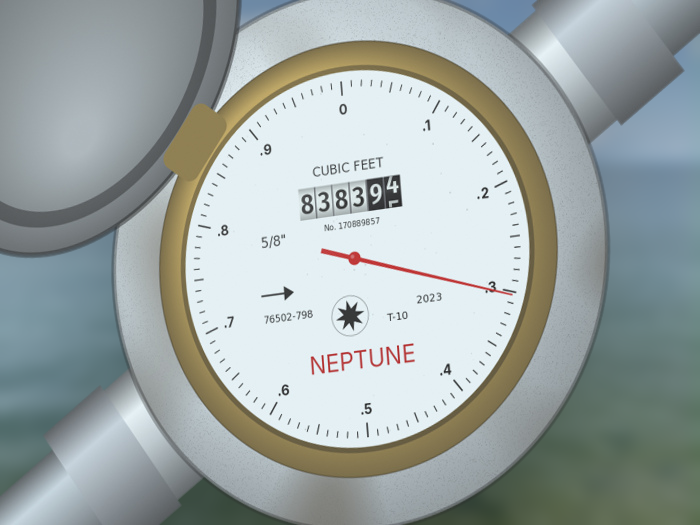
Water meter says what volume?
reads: 838394.30 ft³
